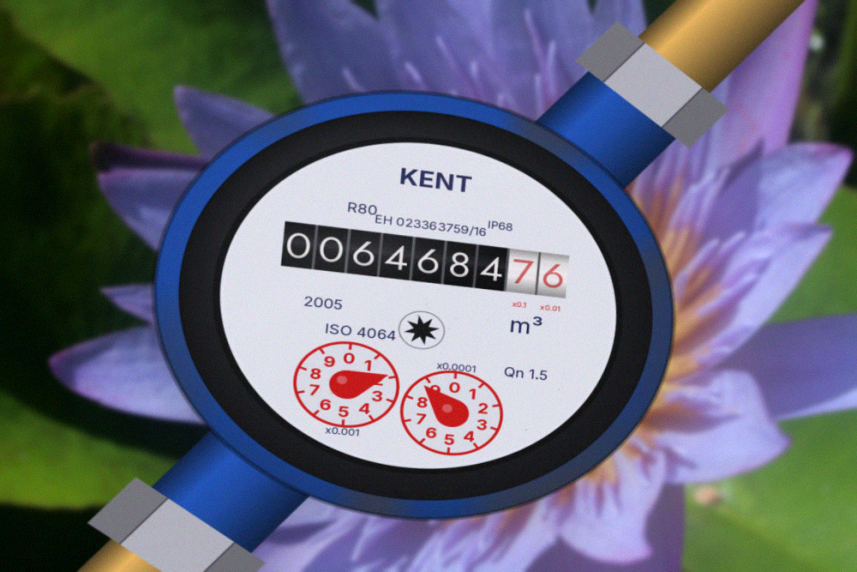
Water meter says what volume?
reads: 64684.7618 m³
